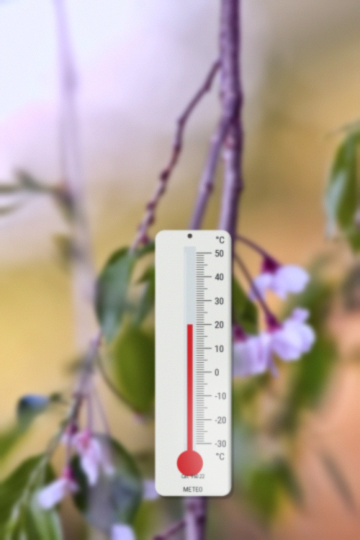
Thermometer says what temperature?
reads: 20 °C
